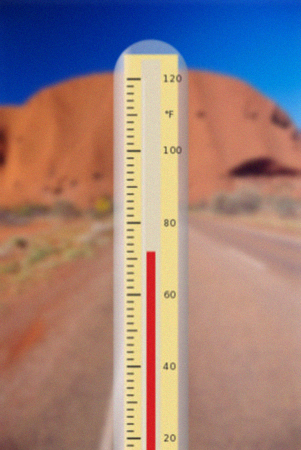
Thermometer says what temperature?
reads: 72 °F
